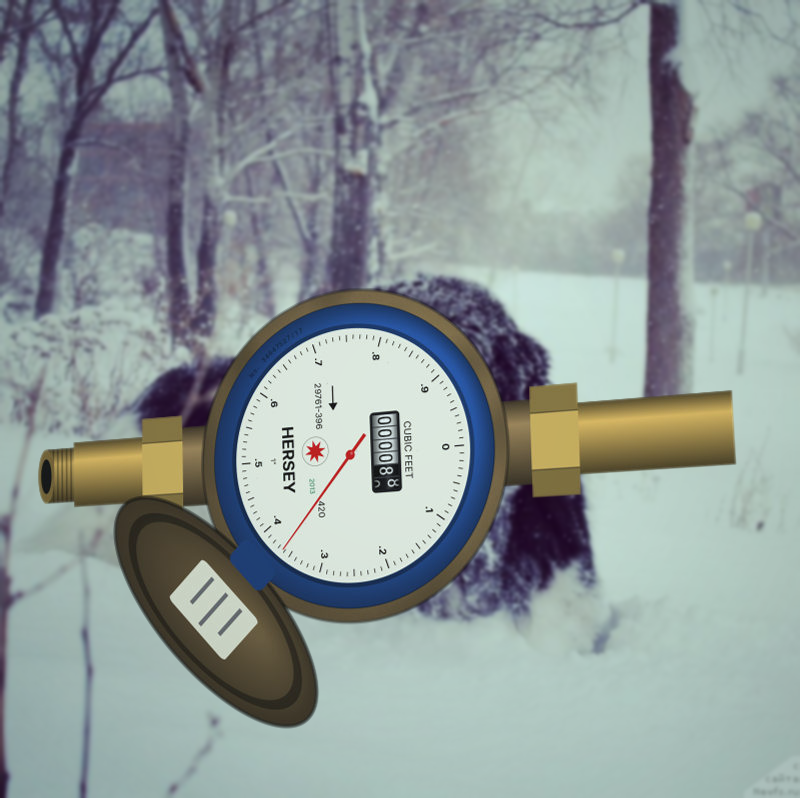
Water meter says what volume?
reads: 88.36 ft³
